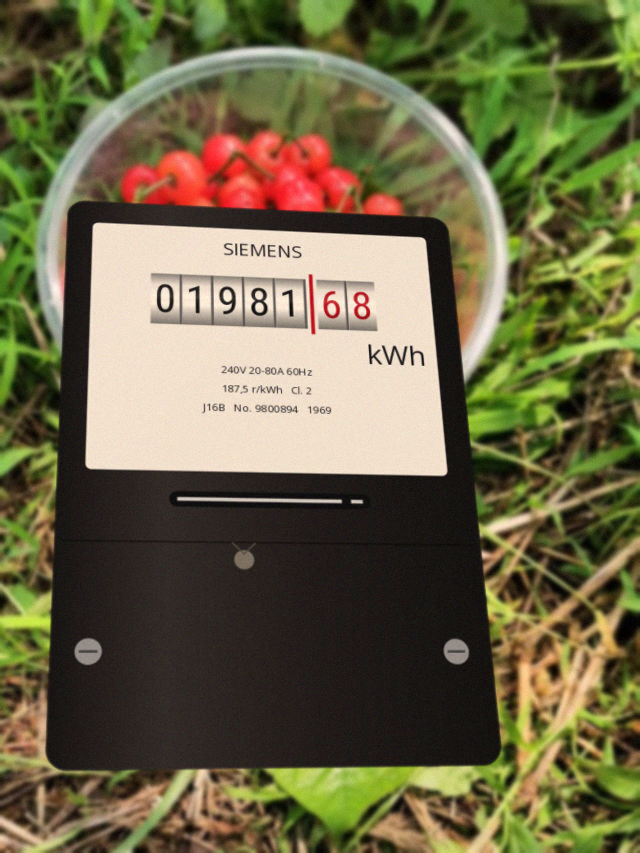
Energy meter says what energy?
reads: 1981.68 kWh
